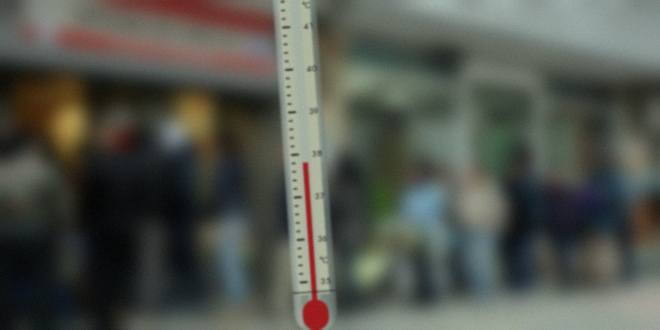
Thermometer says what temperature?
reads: 37.8 °C
